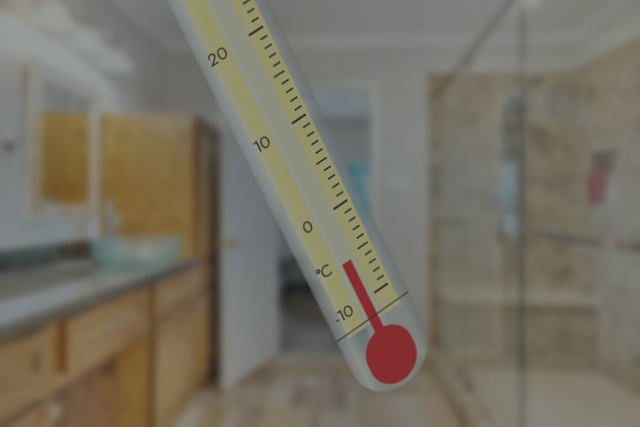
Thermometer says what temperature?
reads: -5.5 °C
